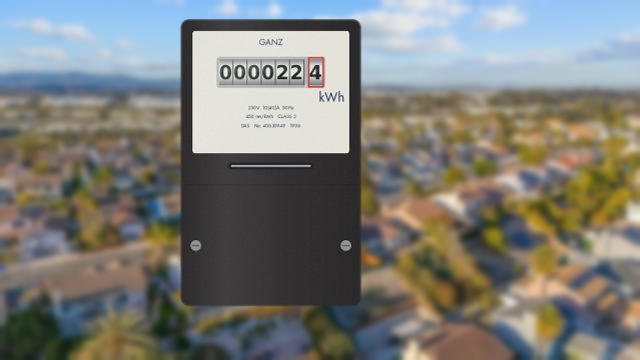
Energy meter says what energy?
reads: 22.4 kWh
